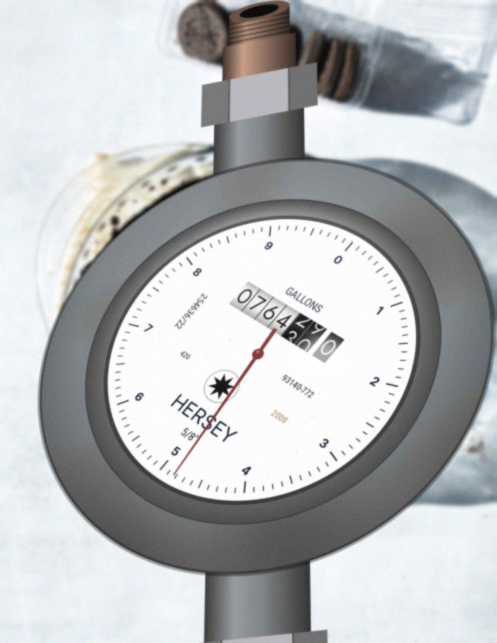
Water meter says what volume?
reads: 764294.8 gal
